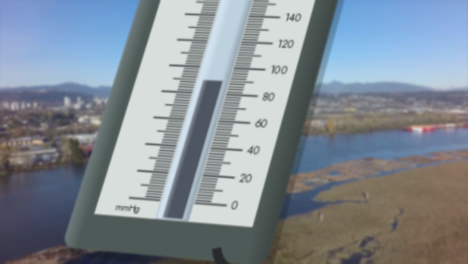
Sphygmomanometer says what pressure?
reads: 90 mmHg
